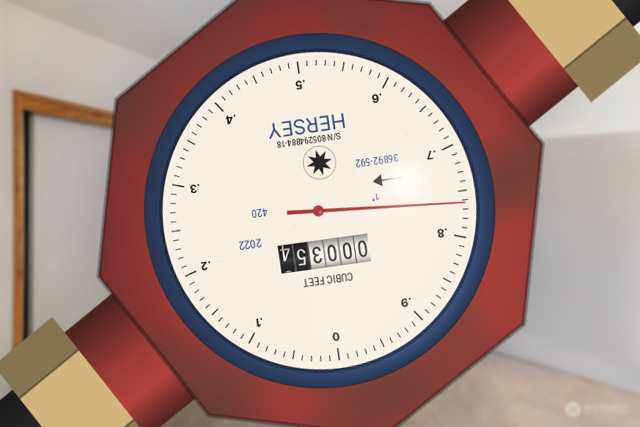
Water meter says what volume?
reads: 353.76 ft³
